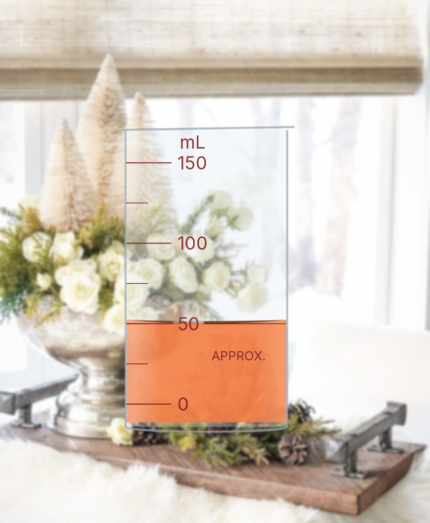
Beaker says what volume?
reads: 50 mL
